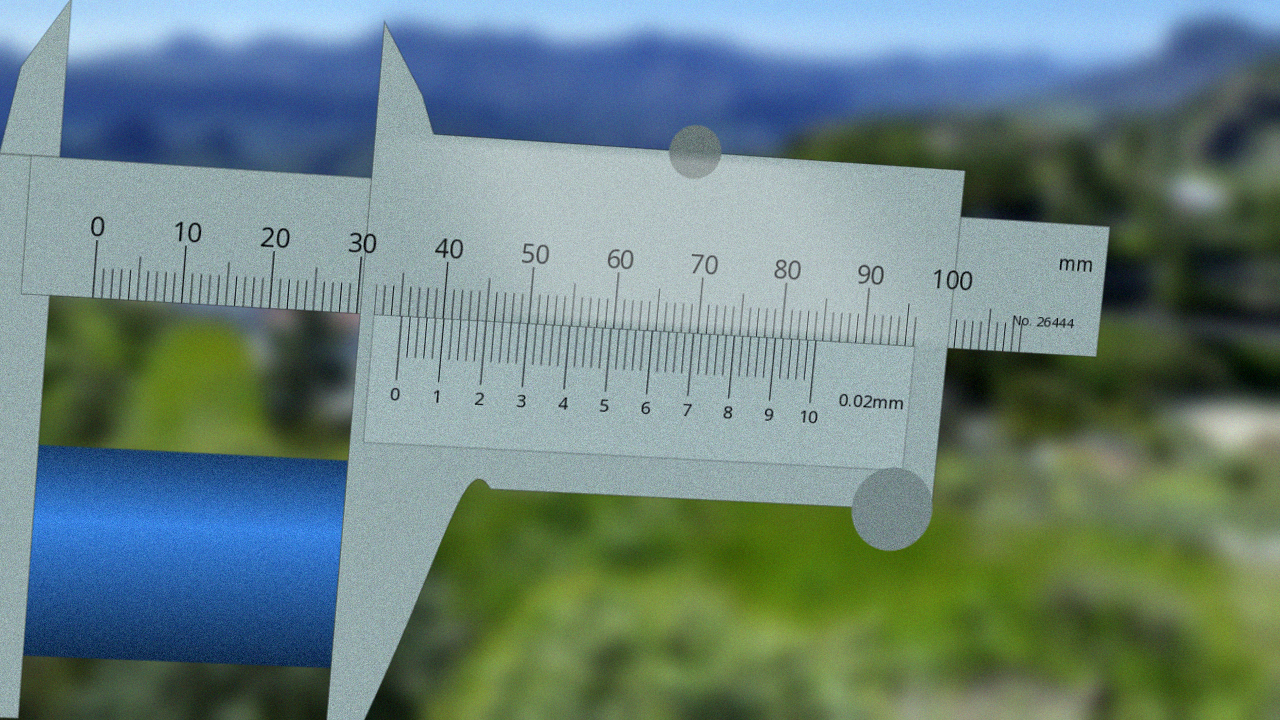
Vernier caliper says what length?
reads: 35.2 mm
